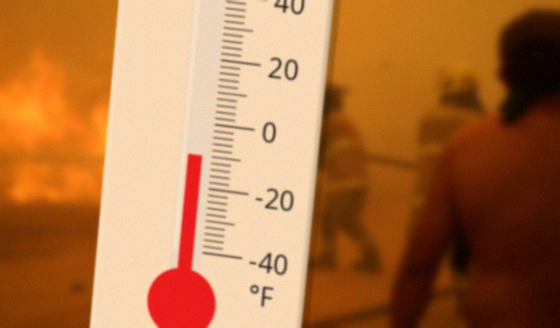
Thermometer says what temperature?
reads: -10 °F
